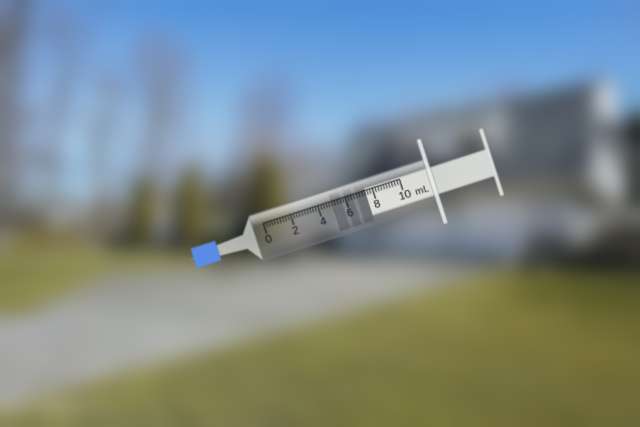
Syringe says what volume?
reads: 5 mL
